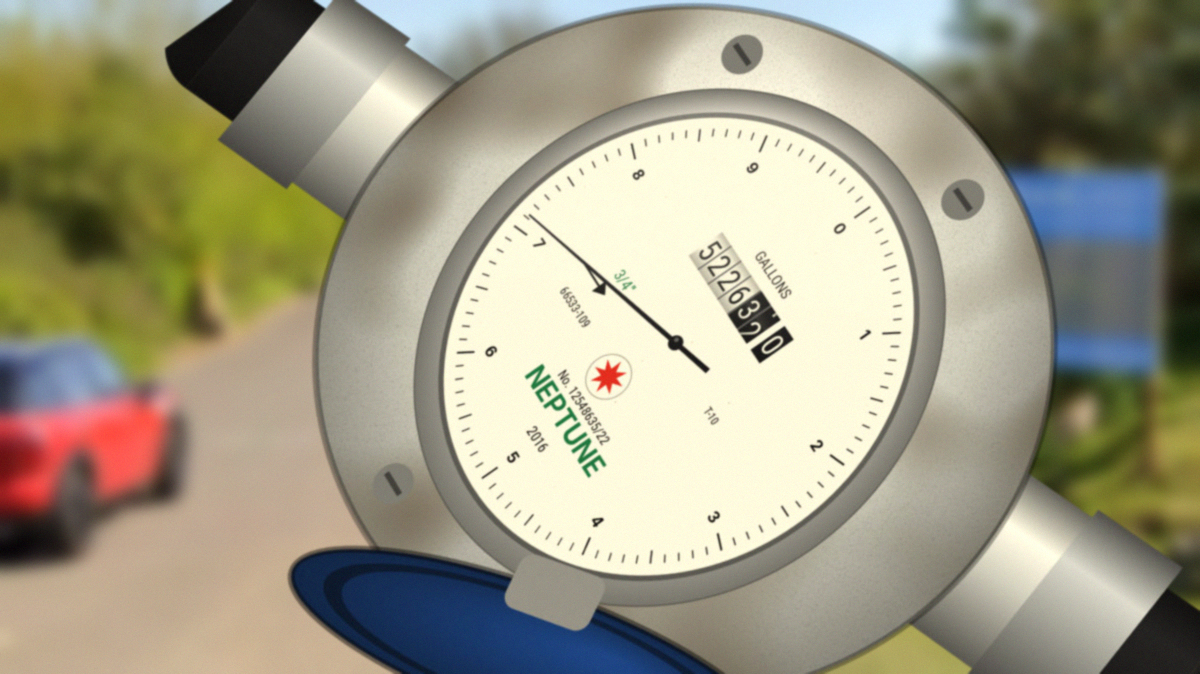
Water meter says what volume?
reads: 5226317.1 gal
